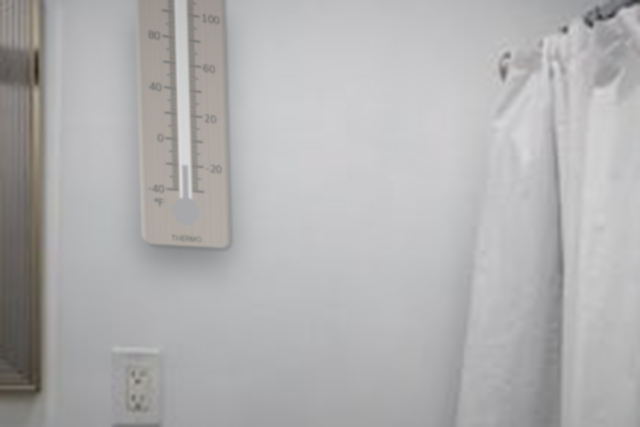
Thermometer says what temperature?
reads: -20 °F
